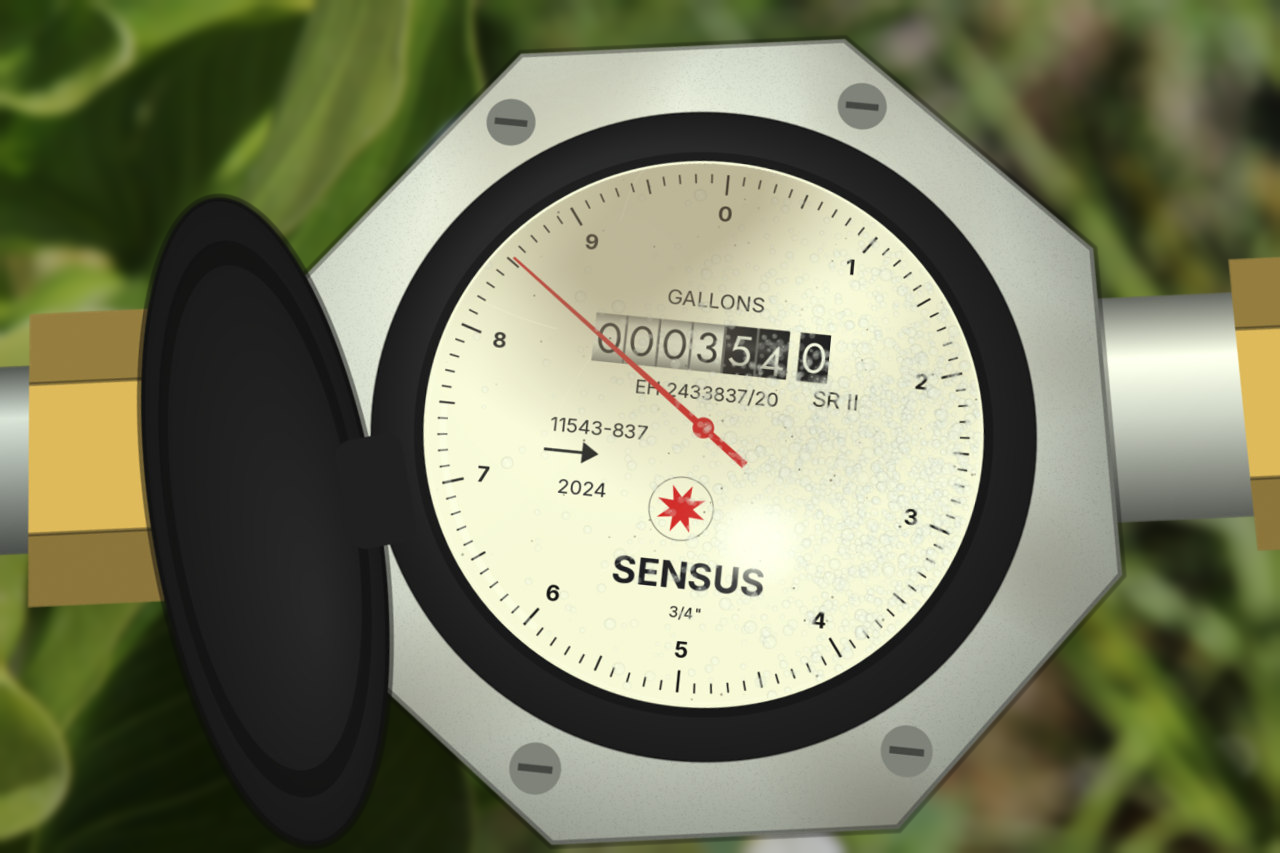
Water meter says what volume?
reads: 3538.5 gal
